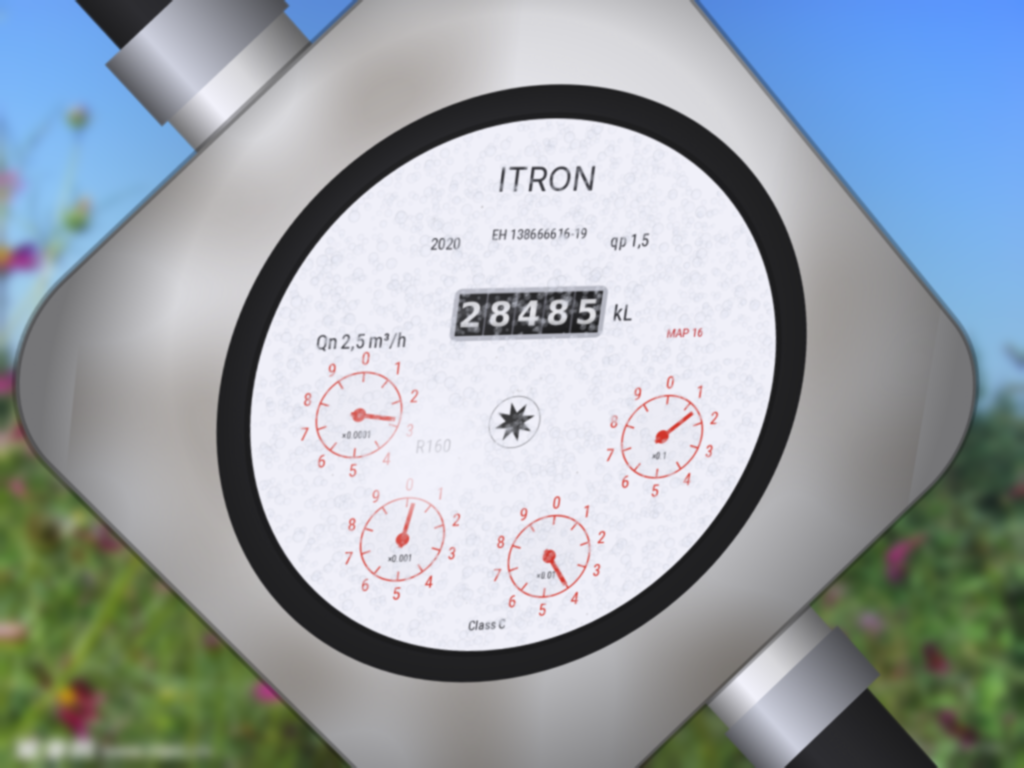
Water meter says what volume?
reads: 28485.1402 kL
